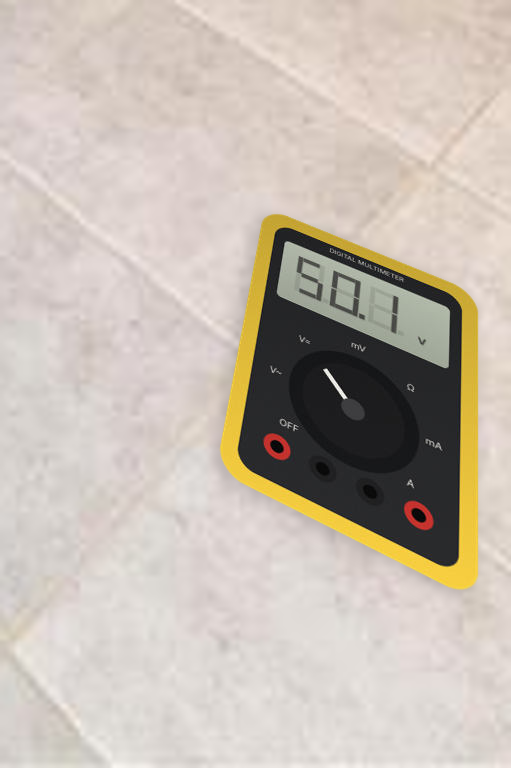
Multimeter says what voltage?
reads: 50.1 V
